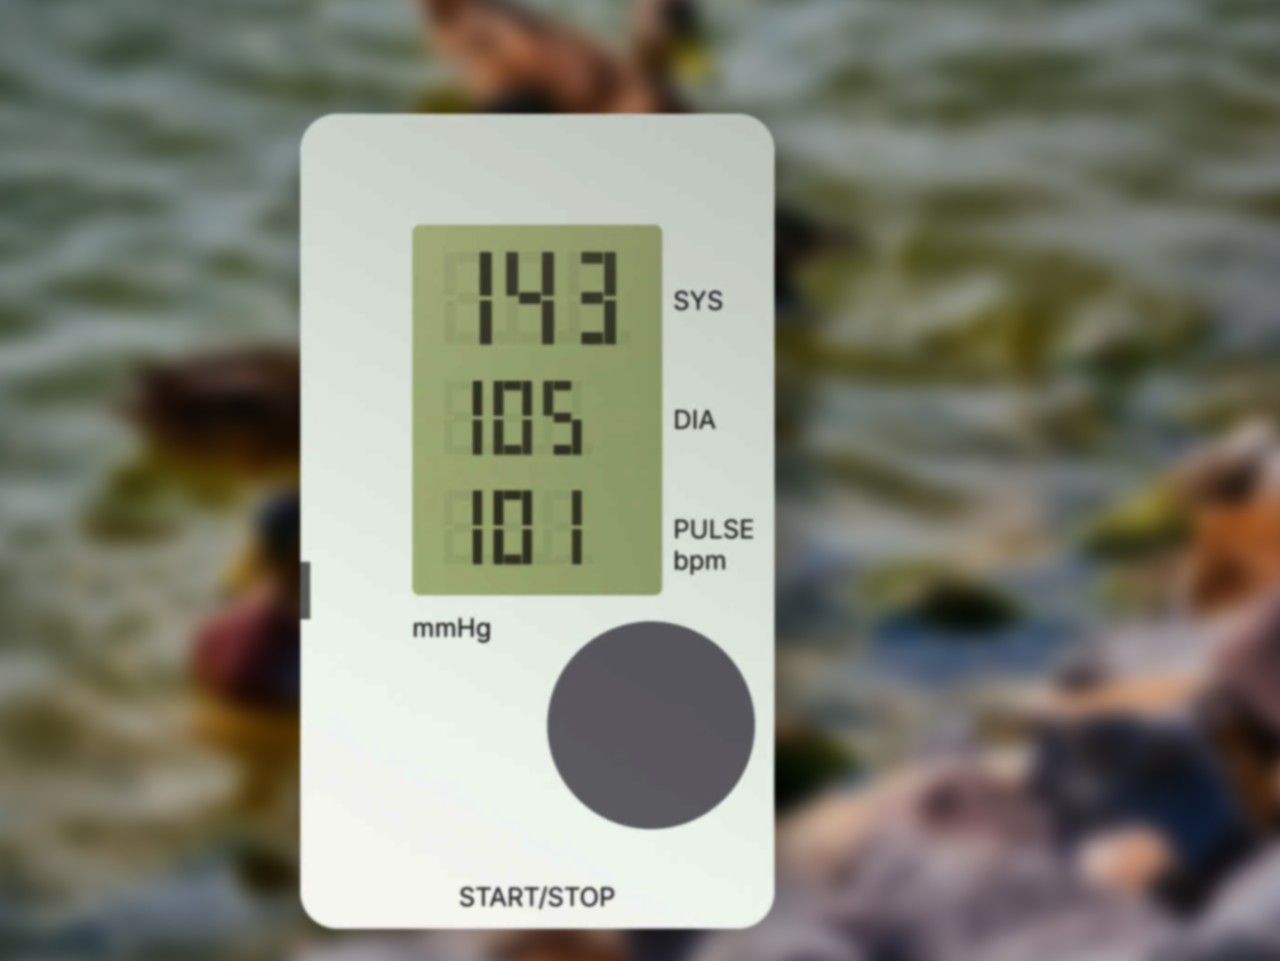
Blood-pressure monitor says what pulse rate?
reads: 101 bpm
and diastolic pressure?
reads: 105 mmHg
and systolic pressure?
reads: 143 mmHg
